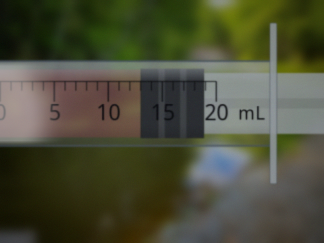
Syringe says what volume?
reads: 13 mL
